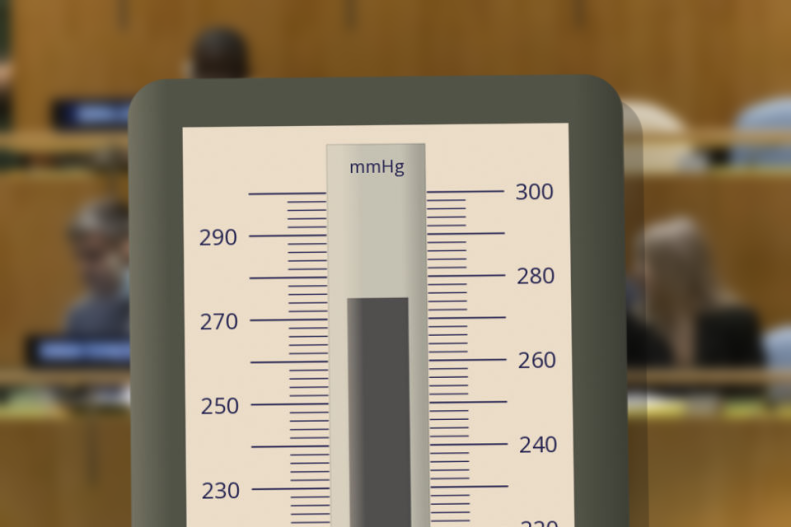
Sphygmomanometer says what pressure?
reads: 275 mmHg
